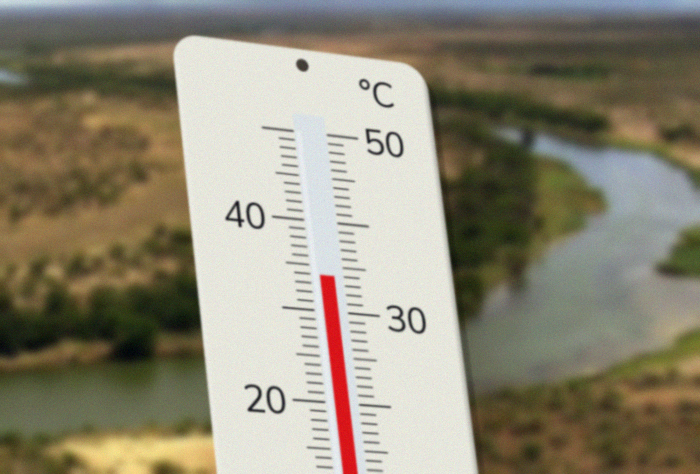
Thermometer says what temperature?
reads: 34 °C
